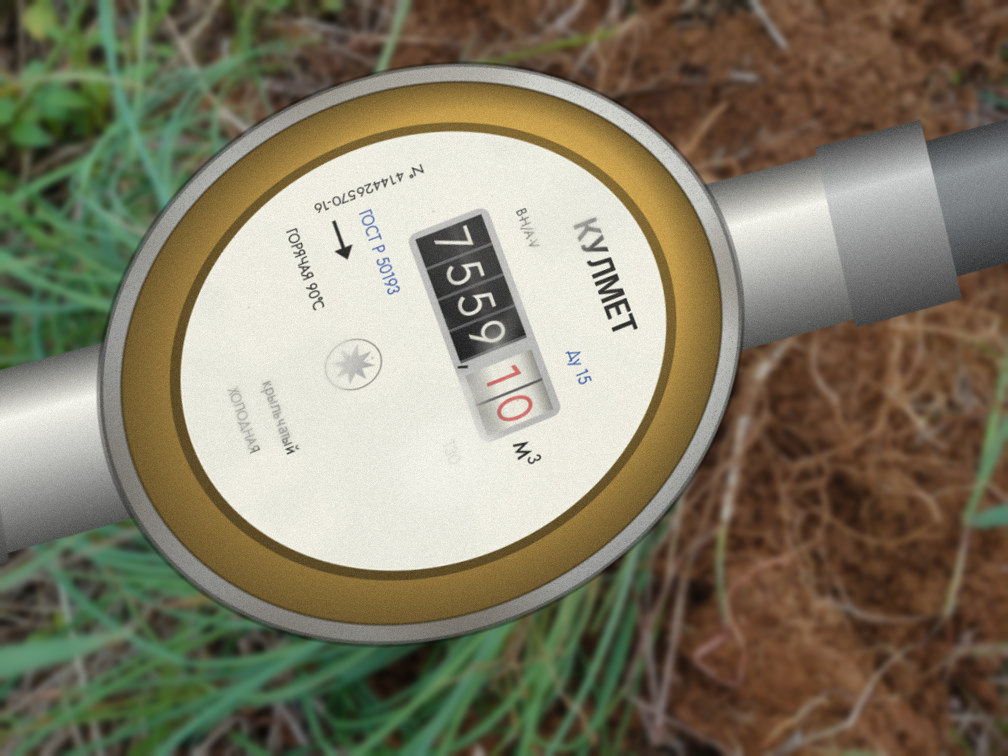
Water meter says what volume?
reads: 7559.10 m³
